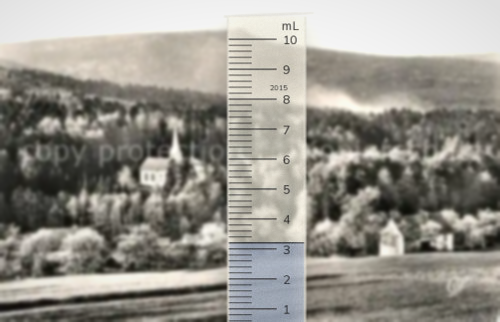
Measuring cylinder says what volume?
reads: 3.2 mL
